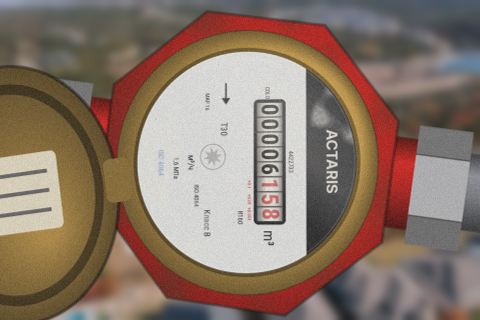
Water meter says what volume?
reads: 6.158 m³
